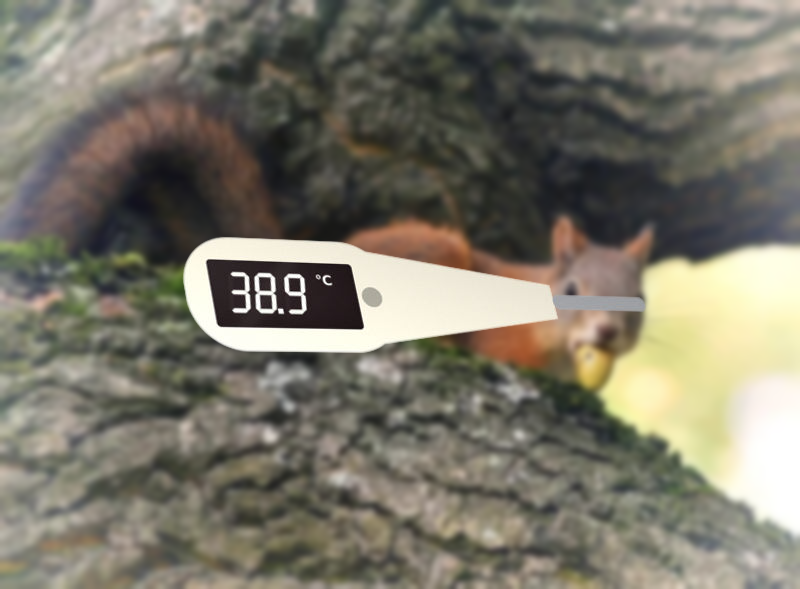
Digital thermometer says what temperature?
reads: 38.9 °C
